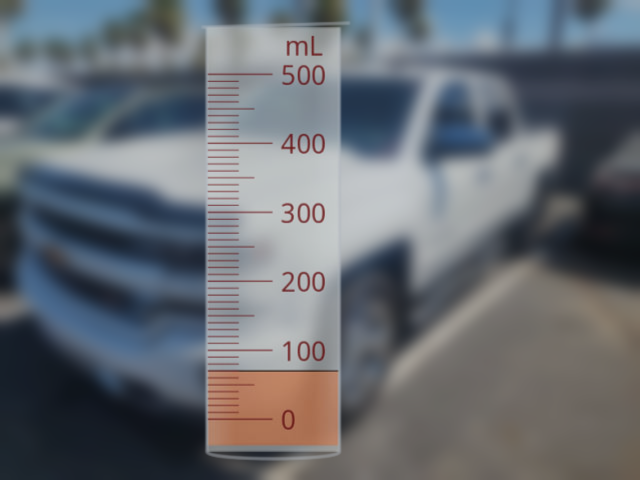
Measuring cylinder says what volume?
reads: 70 mL
